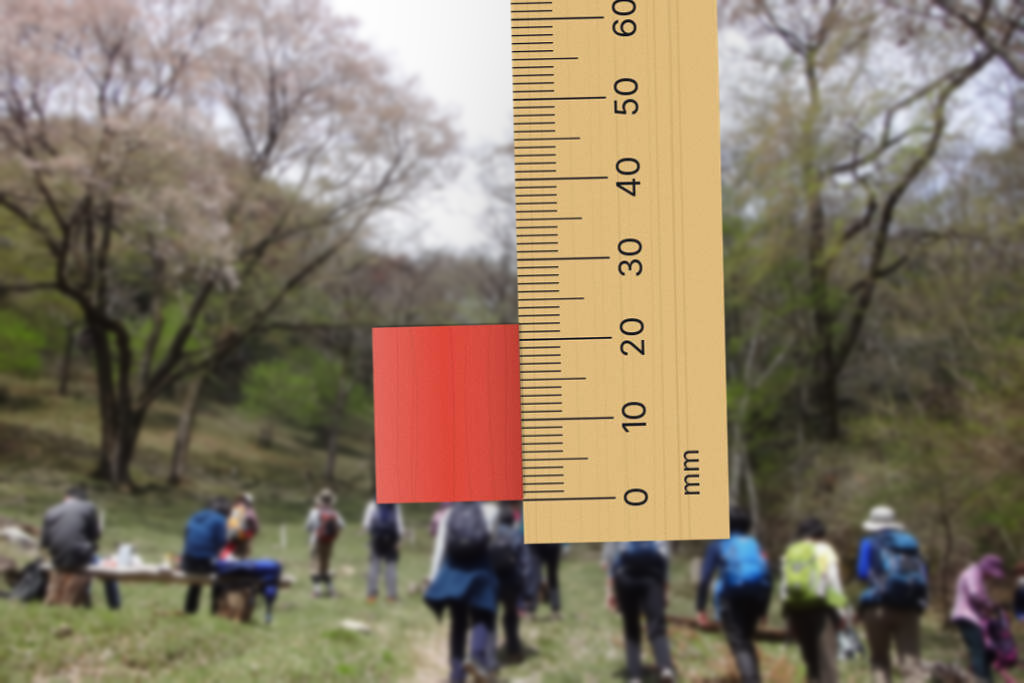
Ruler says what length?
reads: 22 mm
